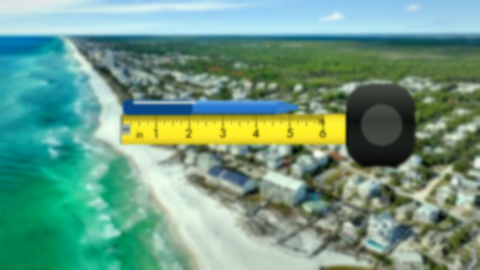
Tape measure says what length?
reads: 5.5 in
